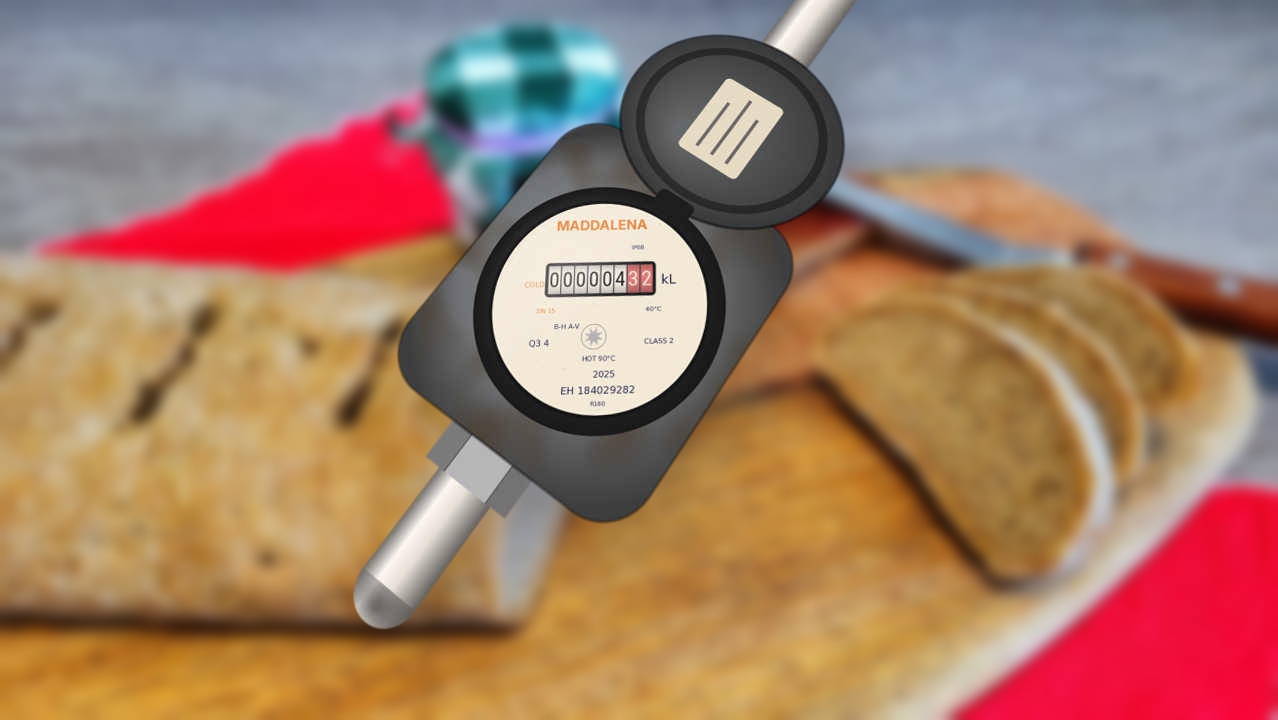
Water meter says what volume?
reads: 4.32 kL
